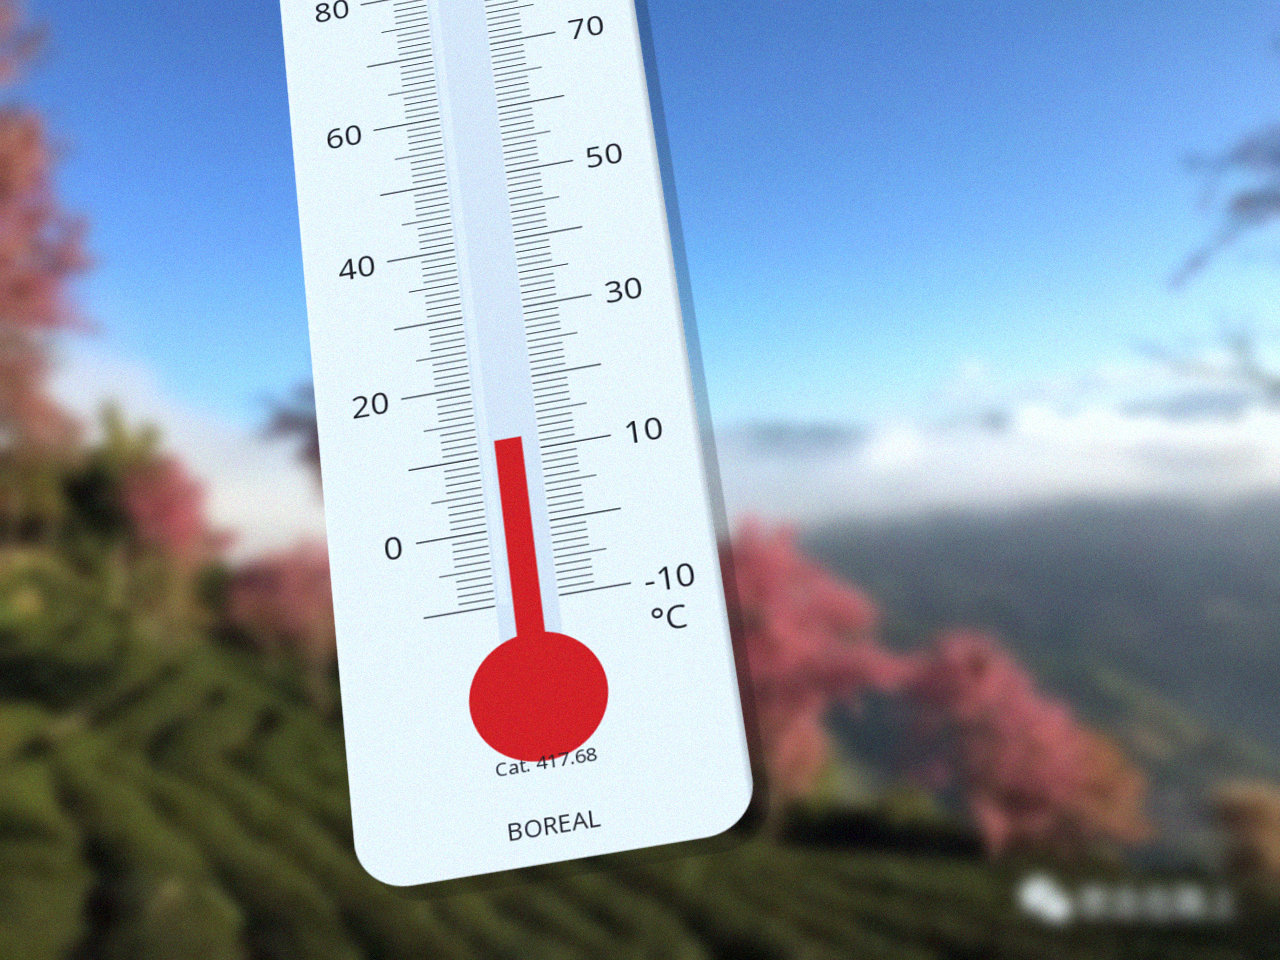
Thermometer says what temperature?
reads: 12 °C
